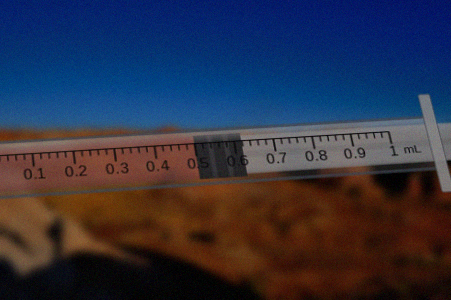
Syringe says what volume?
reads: 0.5 mL
